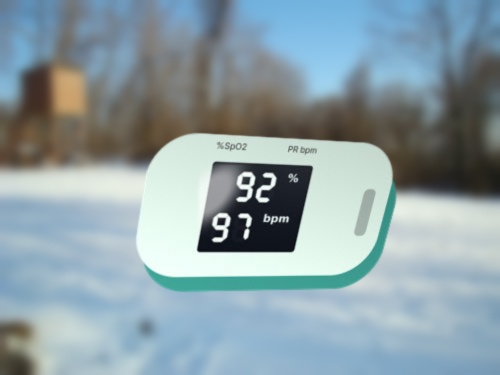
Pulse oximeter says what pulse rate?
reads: 97 bpm
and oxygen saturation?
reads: 92 %
